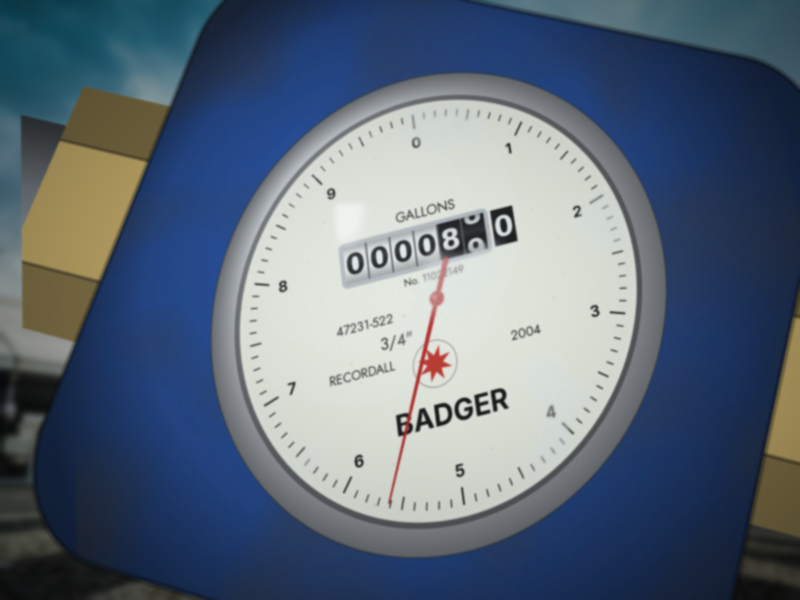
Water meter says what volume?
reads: 885.6 gal
